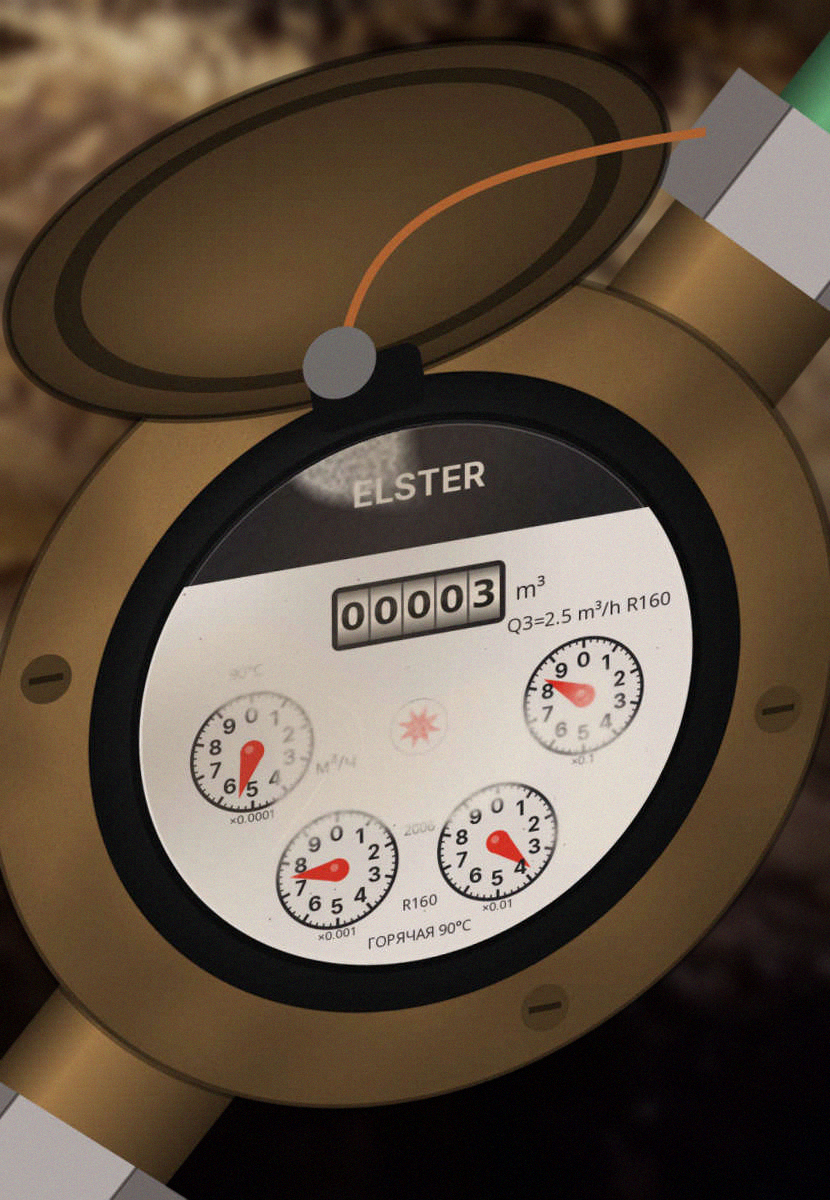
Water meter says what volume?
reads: 3.8375 m³
